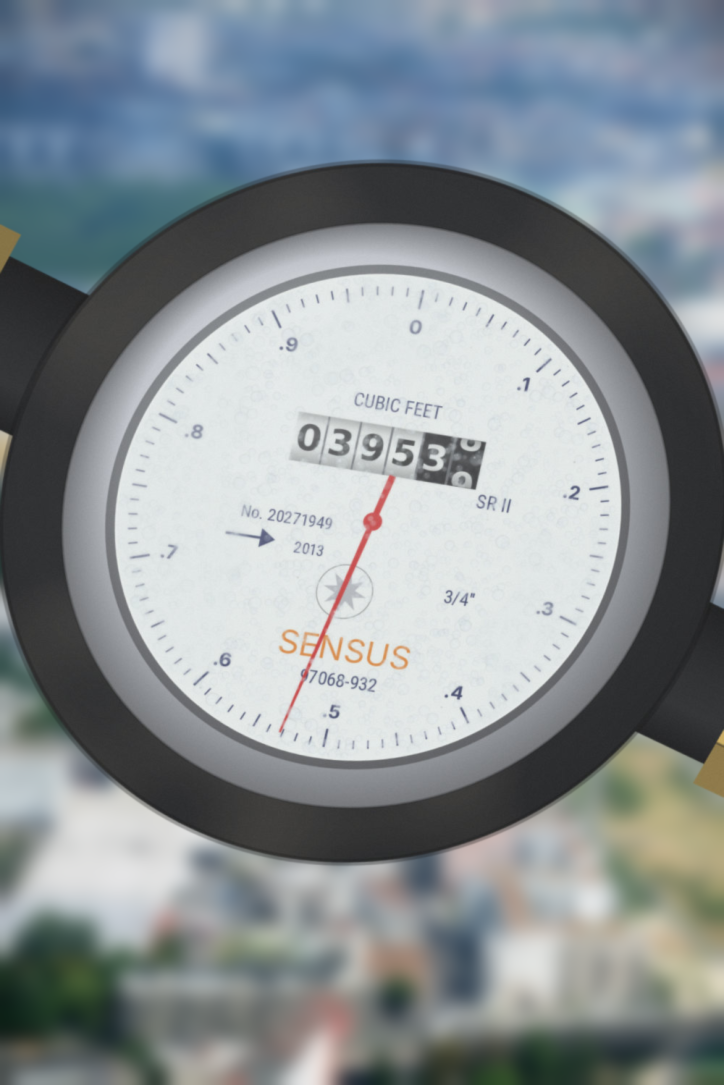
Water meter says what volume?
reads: 39538.53 ft³
